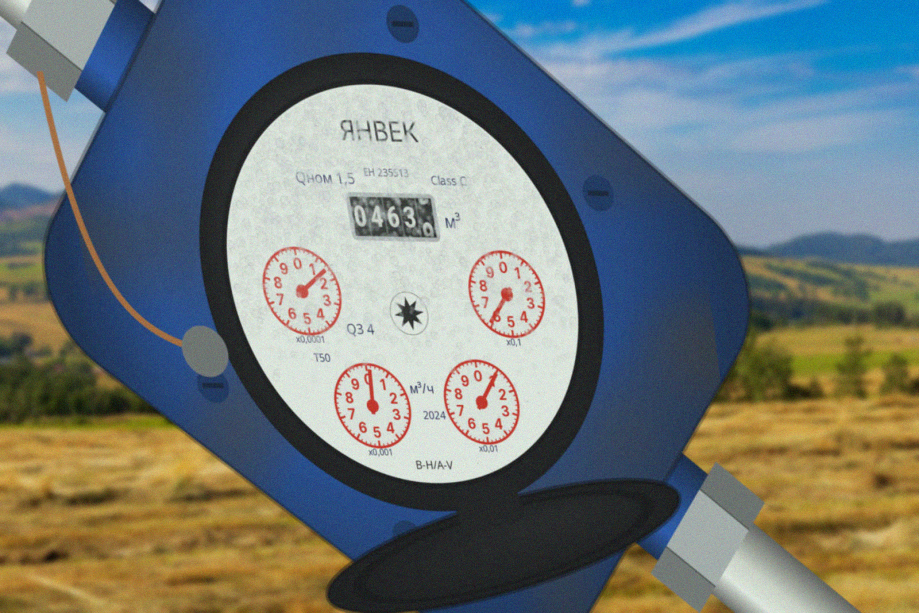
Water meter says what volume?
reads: 4638.6101 m³
